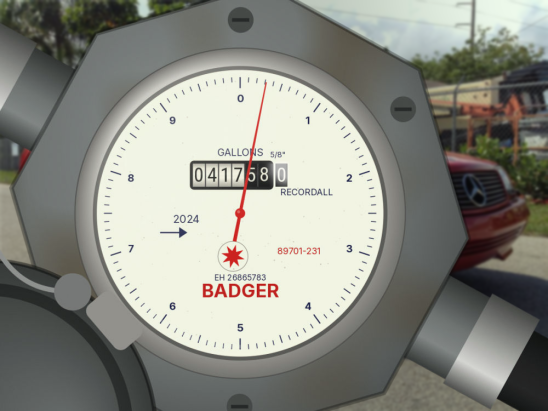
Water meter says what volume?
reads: 417580.3 gal
